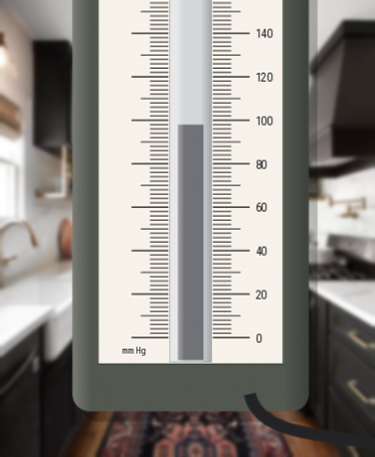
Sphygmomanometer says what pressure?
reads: 98 mmHg
